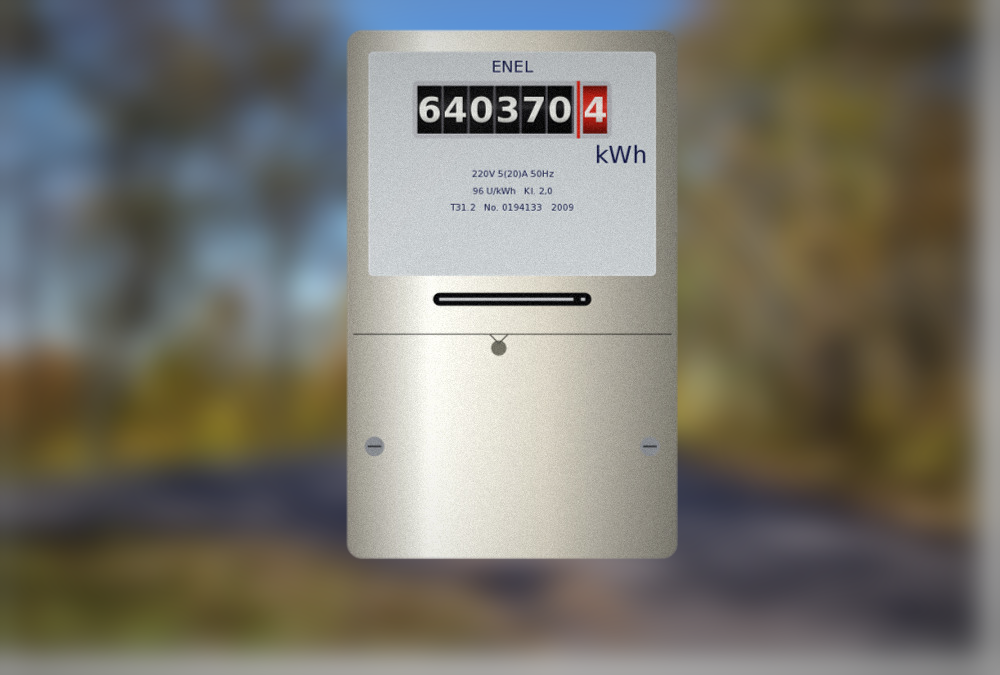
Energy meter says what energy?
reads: 640370.4 kWh
